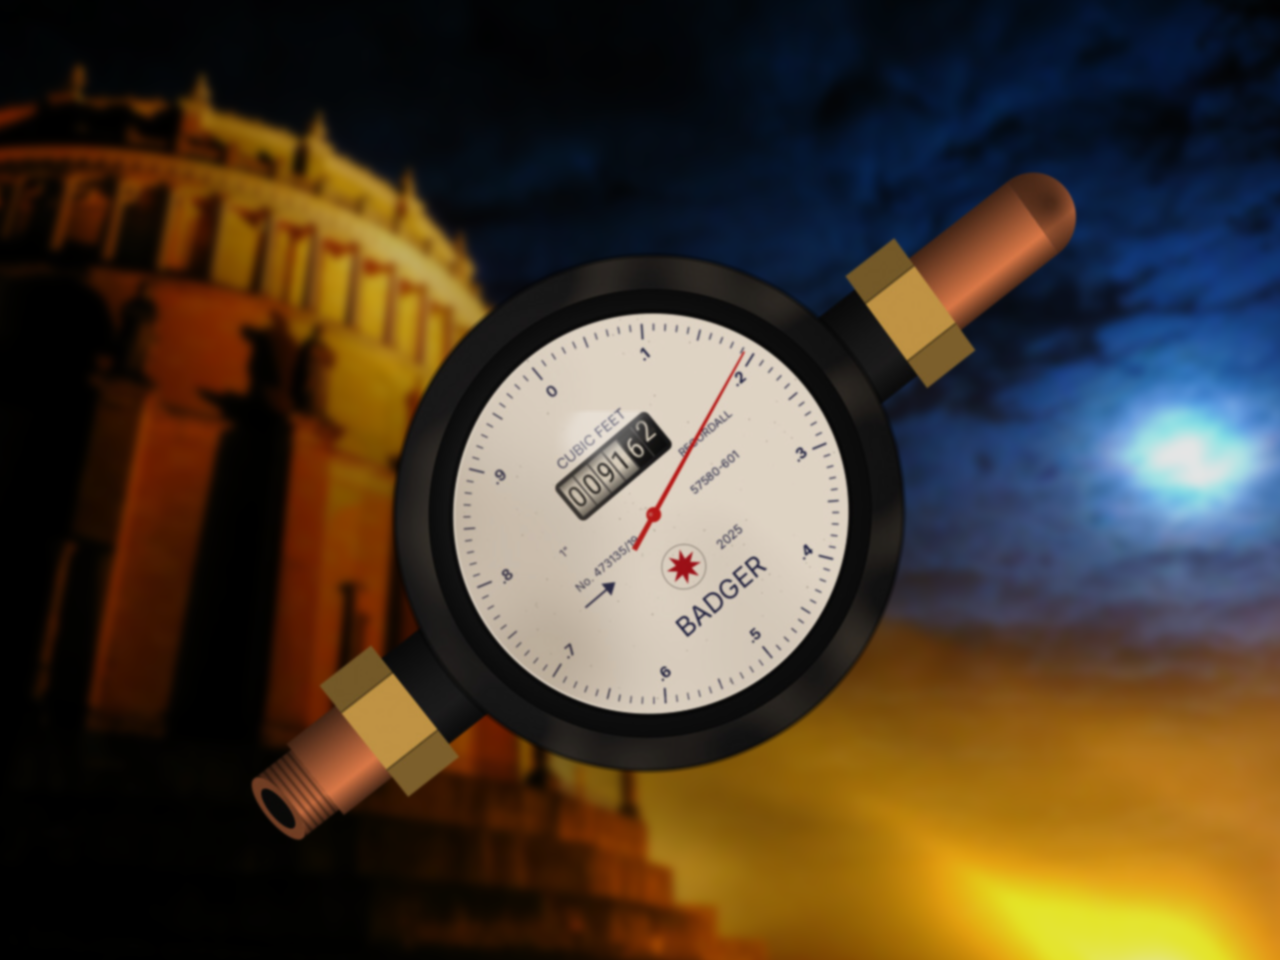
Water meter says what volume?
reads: 9162.19 ft³
